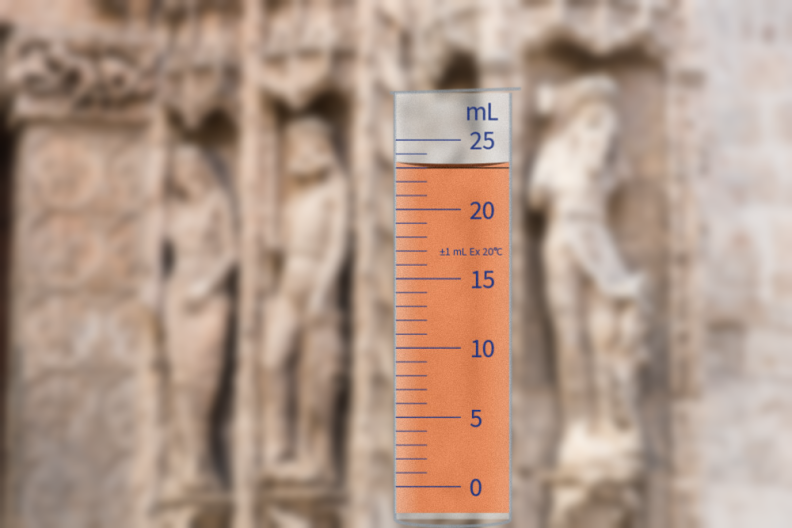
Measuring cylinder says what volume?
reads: 23 mL
